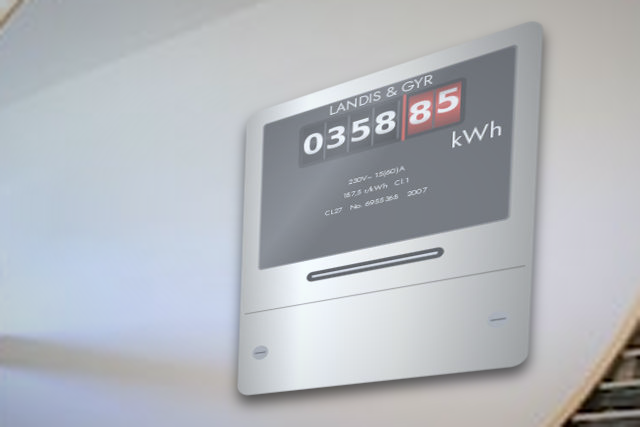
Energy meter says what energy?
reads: 358.85 kWh
